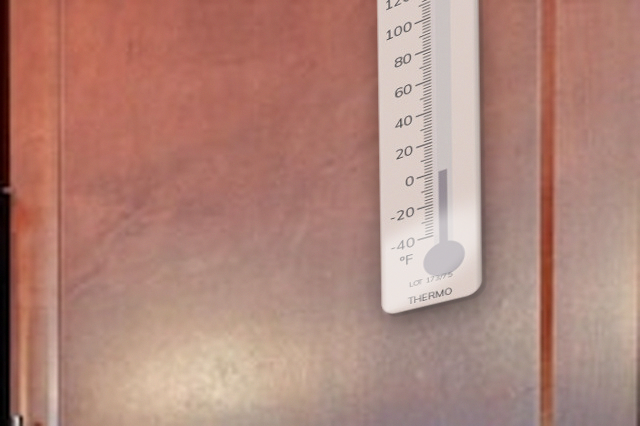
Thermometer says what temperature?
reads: 0 °F
